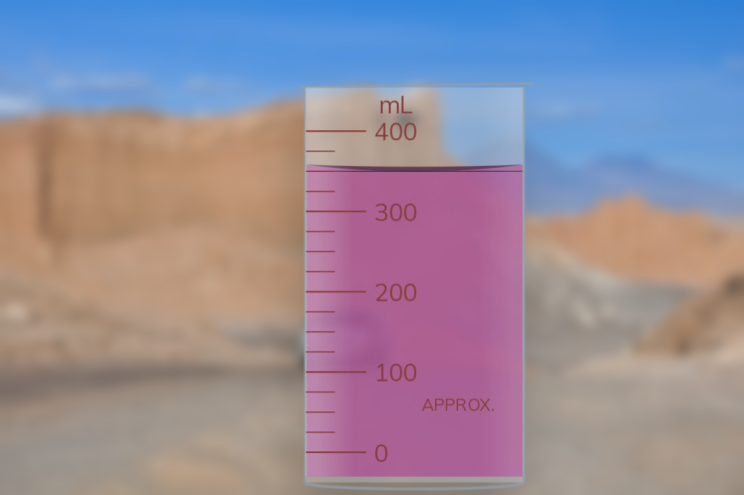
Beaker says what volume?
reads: 350 mL
